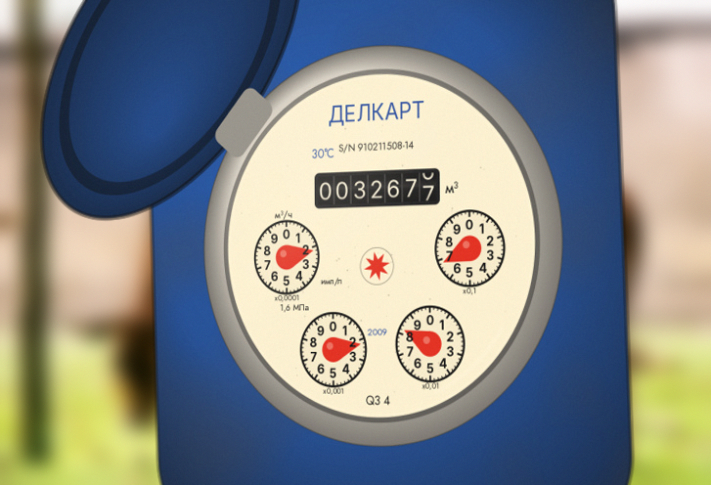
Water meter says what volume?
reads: 32676.6822 m³
